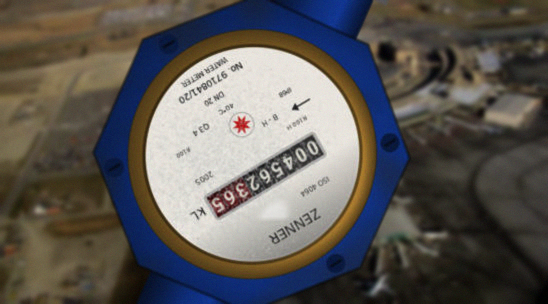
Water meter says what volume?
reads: 4562.365 kL
